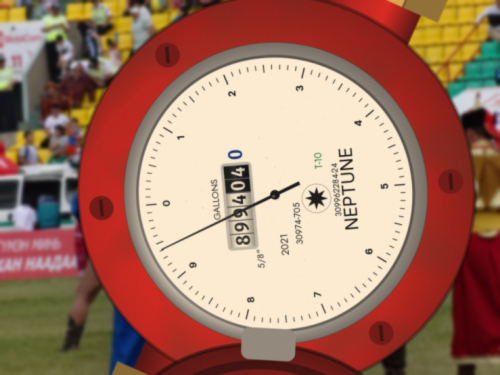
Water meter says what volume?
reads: 8994039.4 gal
